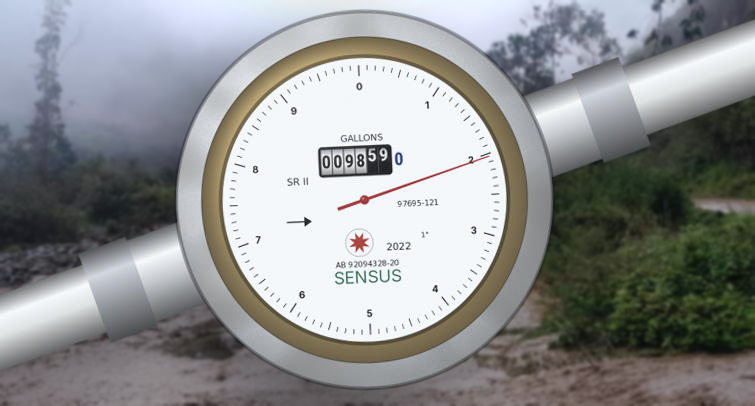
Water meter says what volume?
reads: 98592.0 gal
